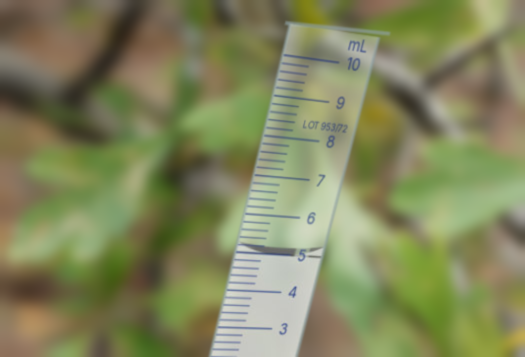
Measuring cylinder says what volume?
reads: 5 mL
